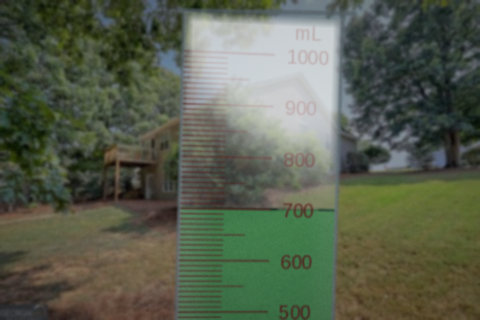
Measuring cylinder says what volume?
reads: 700 mL
